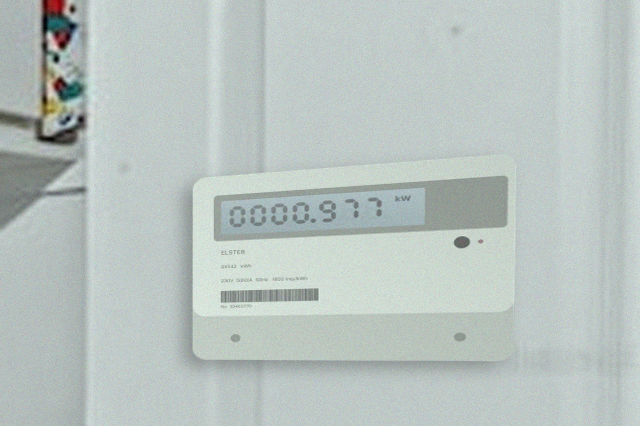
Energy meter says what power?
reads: 0.977 kW
